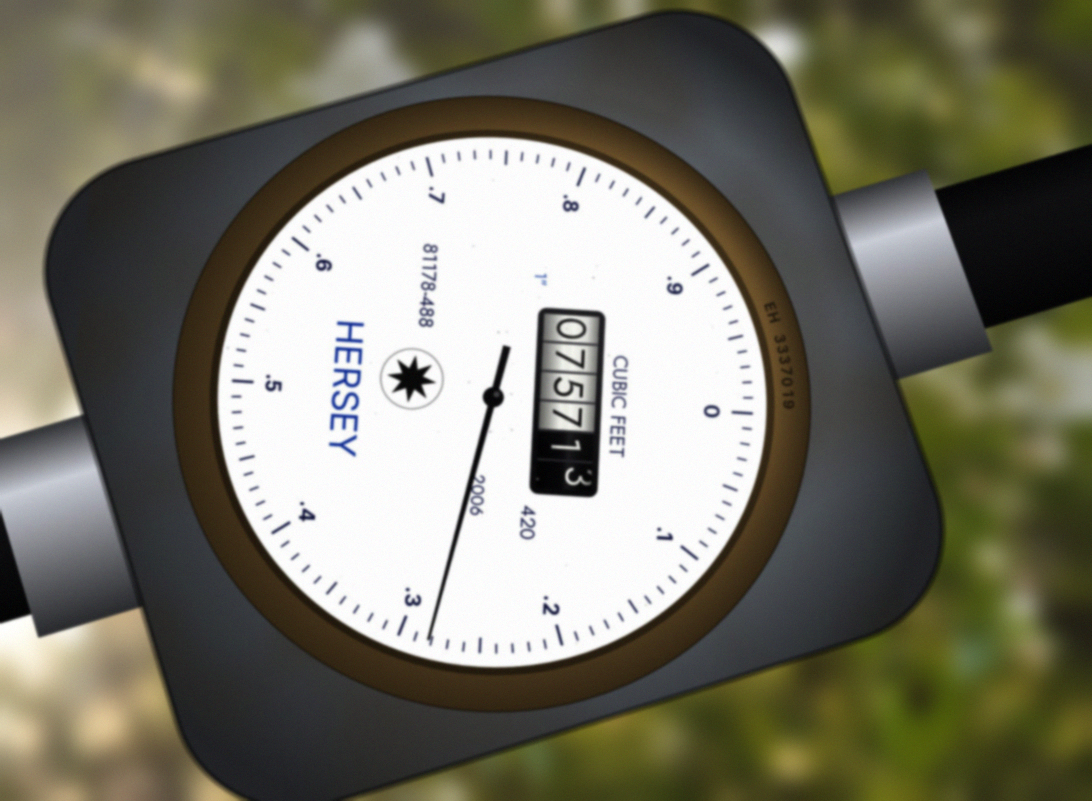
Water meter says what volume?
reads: 75713.28 ft³
